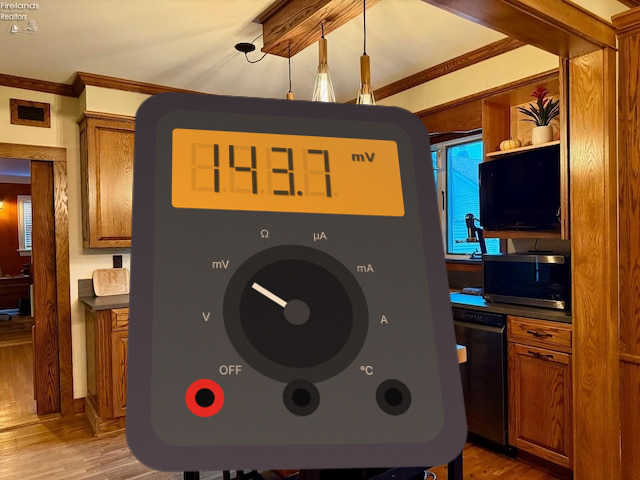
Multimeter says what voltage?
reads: 143.7 mV
